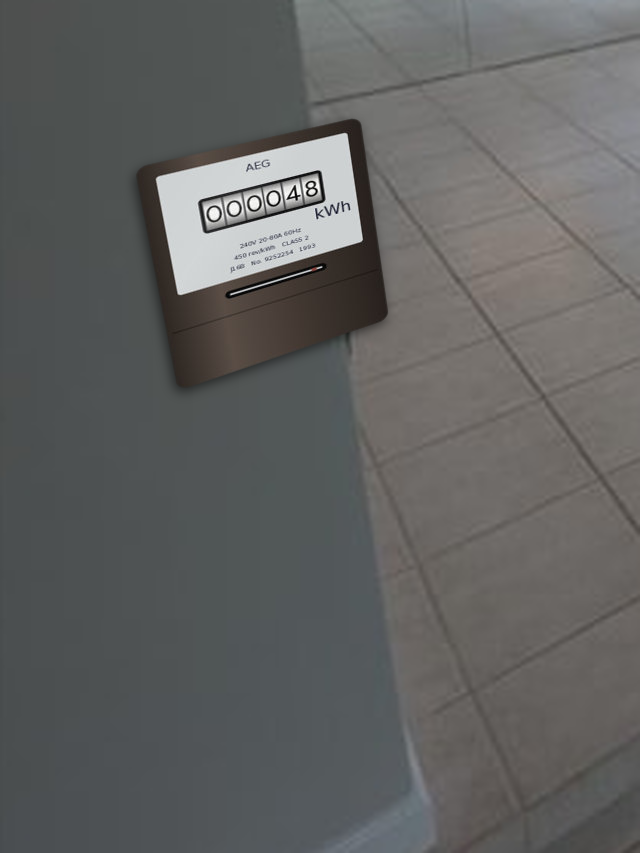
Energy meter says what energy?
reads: 48 kWh
